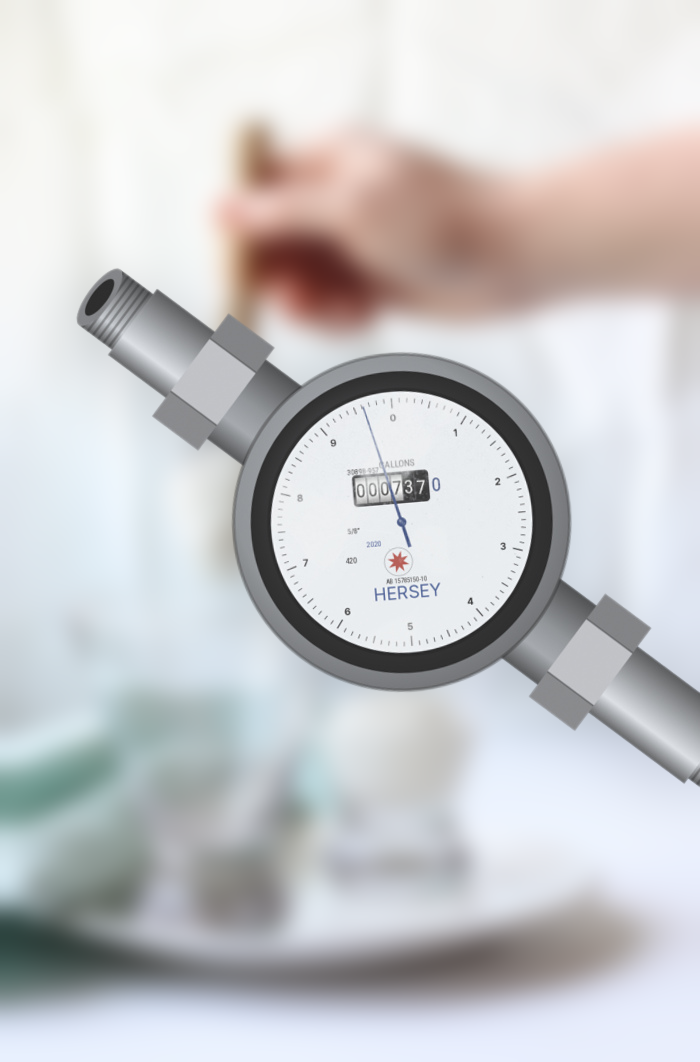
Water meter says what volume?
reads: 7369.6 gal
